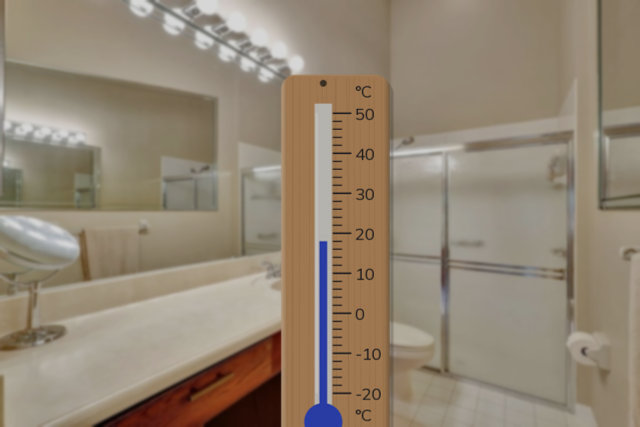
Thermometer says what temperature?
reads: 18 °C
